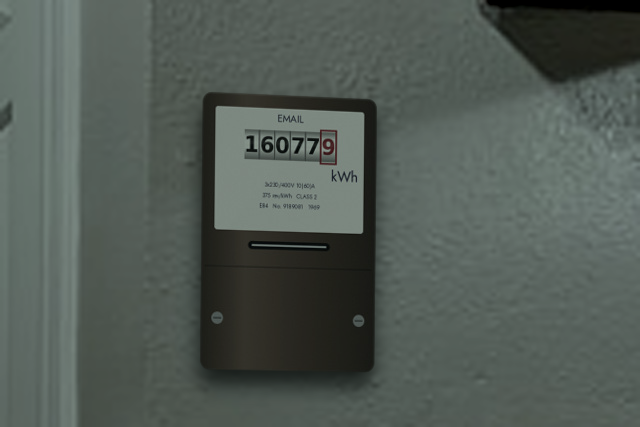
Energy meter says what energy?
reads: 16077.9 kWh
